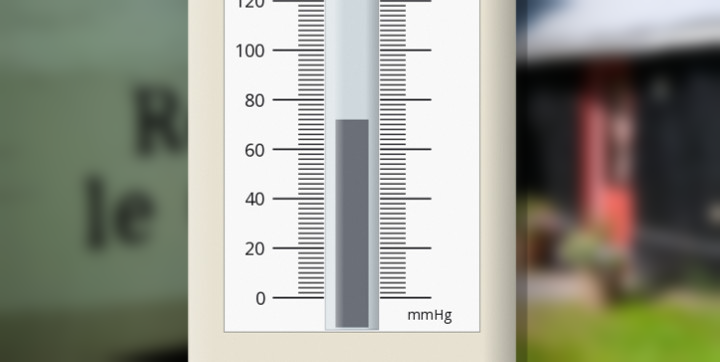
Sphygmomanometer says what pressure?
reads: 72 mmHg
